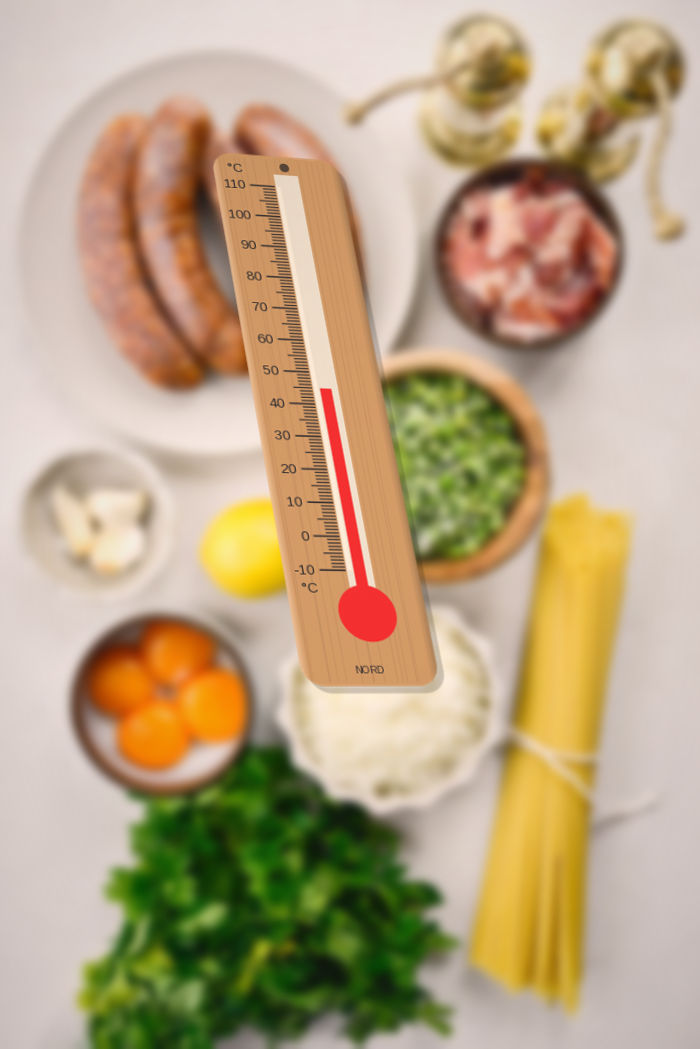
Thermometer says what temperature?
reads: 45 °C
